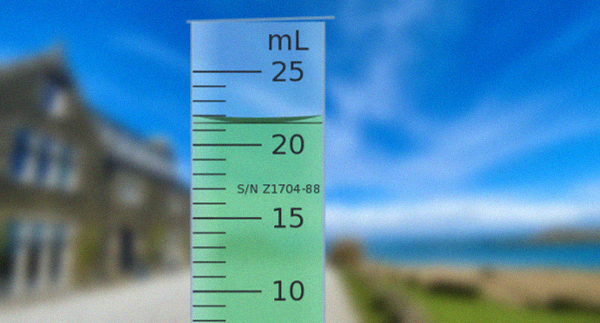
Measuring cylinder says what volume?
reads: 21.5 mL
